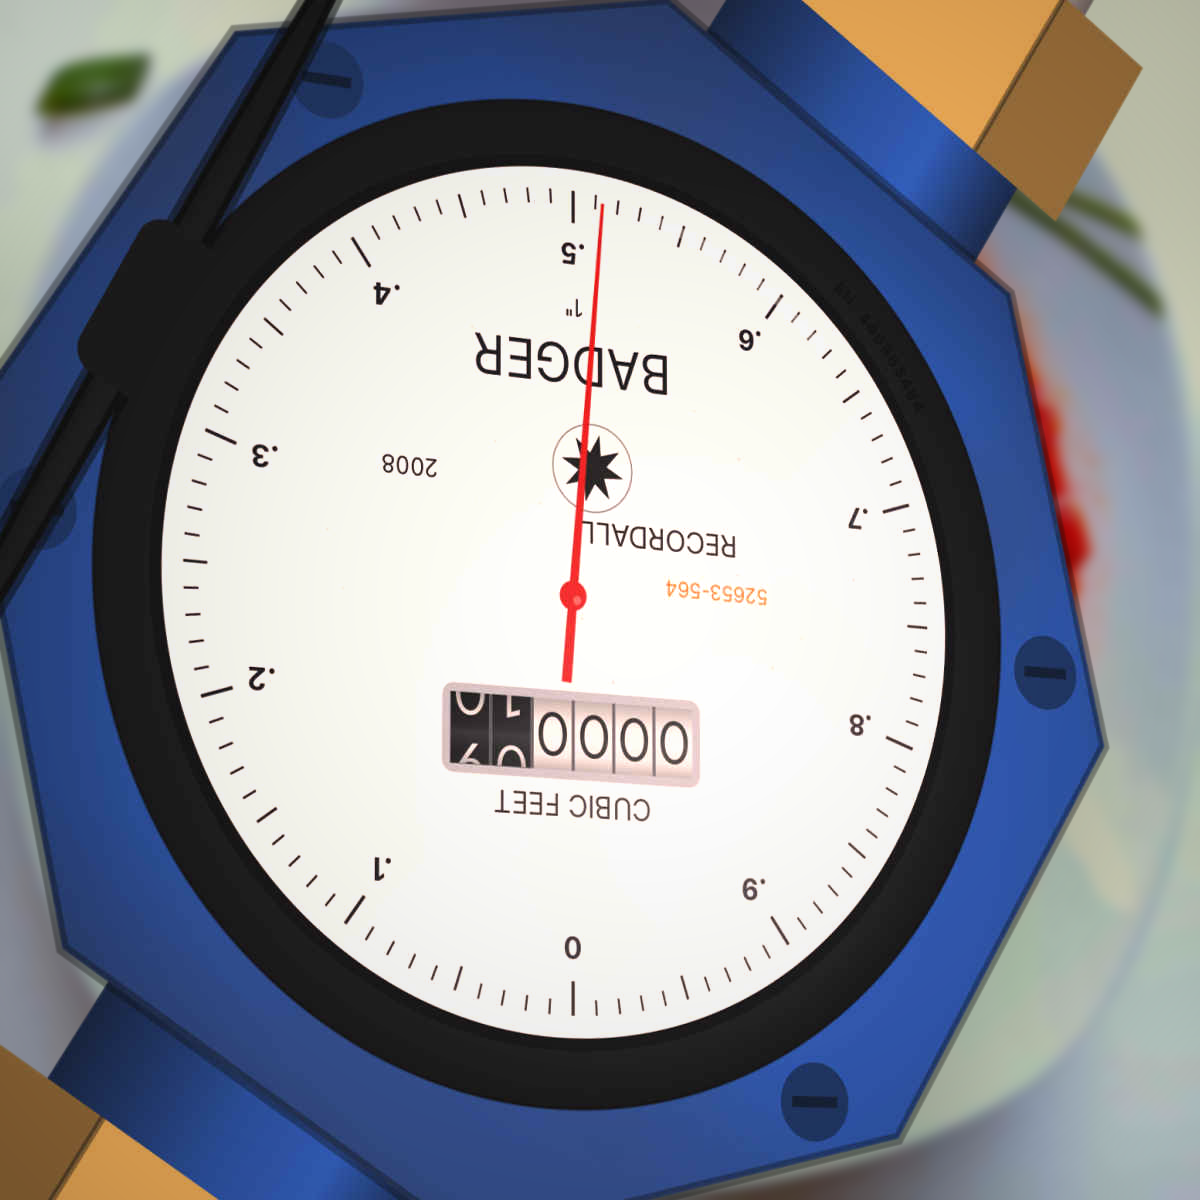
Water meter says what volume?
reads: 9.51 ft³
